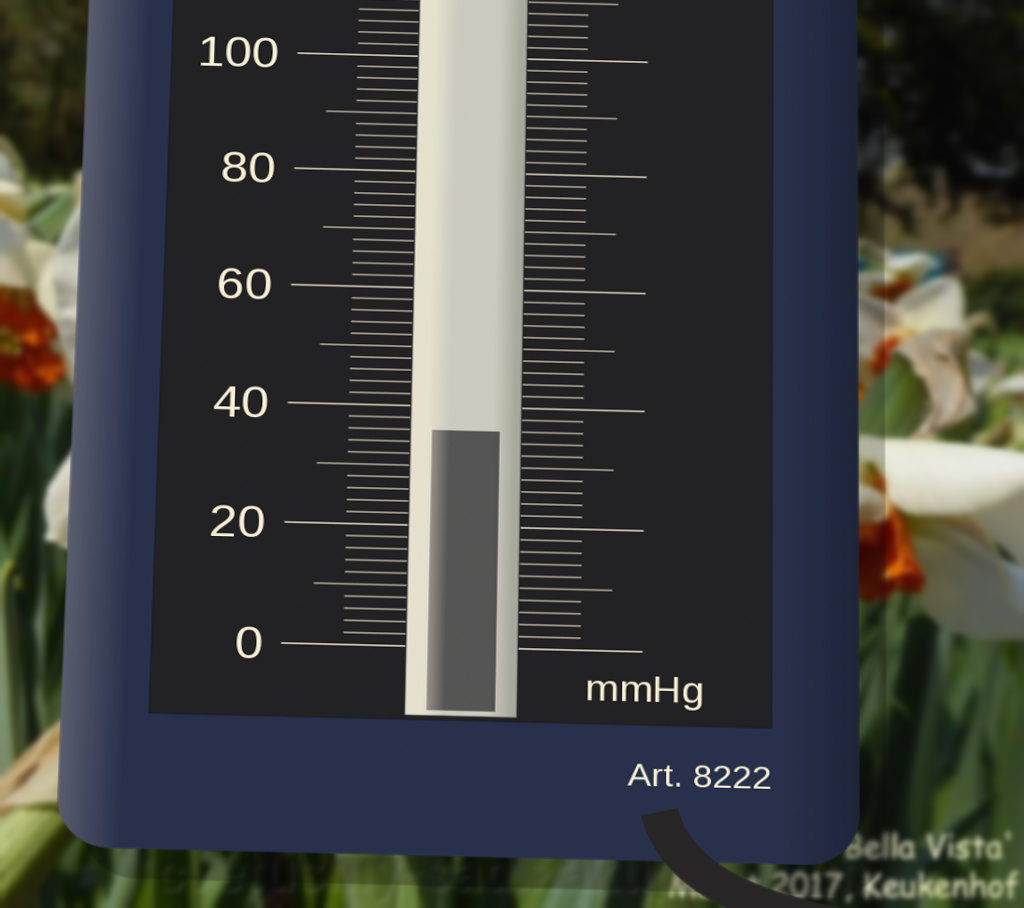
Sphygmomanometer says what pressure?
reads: 36 mmHg
